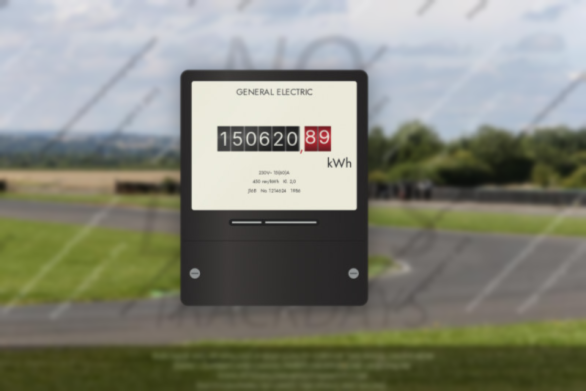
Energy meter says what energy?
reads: 150620.89 kWh
